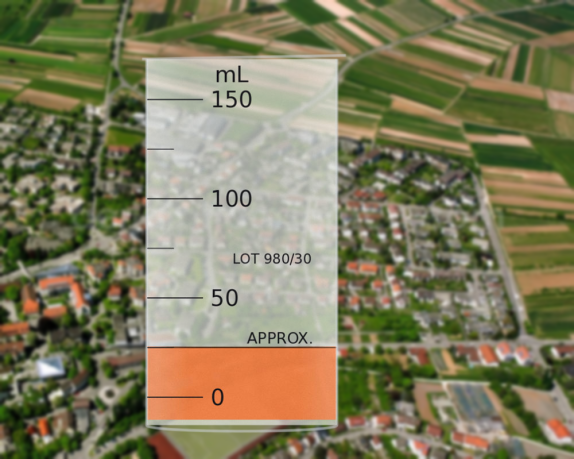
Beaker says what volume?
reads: 25 mL
